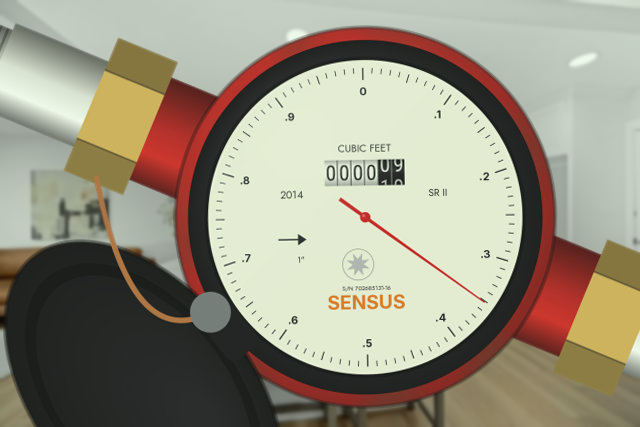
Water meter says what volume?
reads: 9.35 ft³
